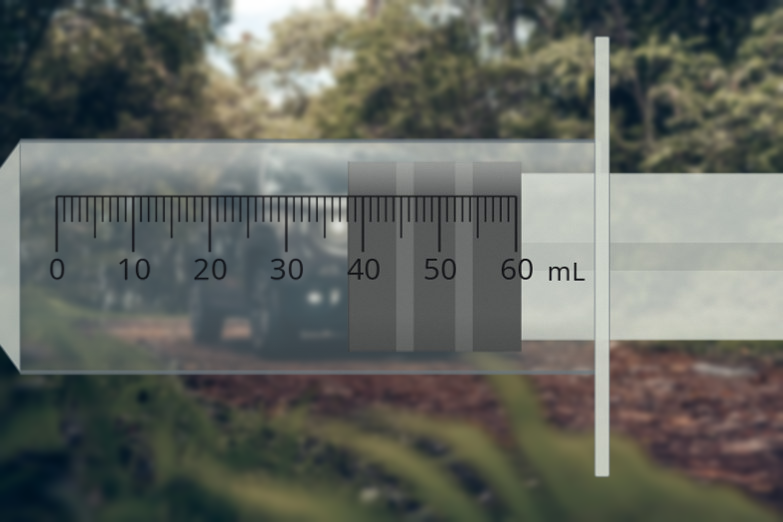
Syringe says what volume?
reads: 38 mL
